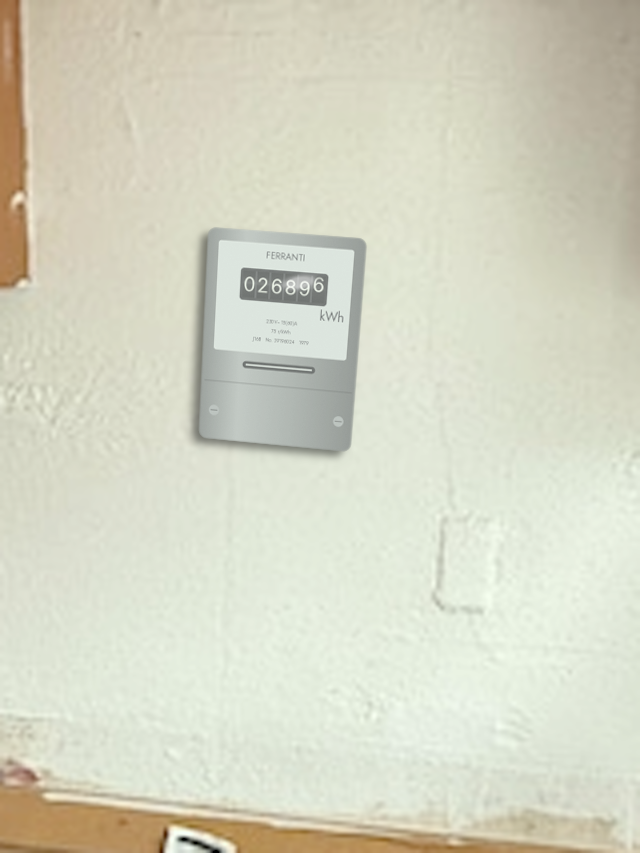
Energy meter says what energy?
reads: 26896 kWh
